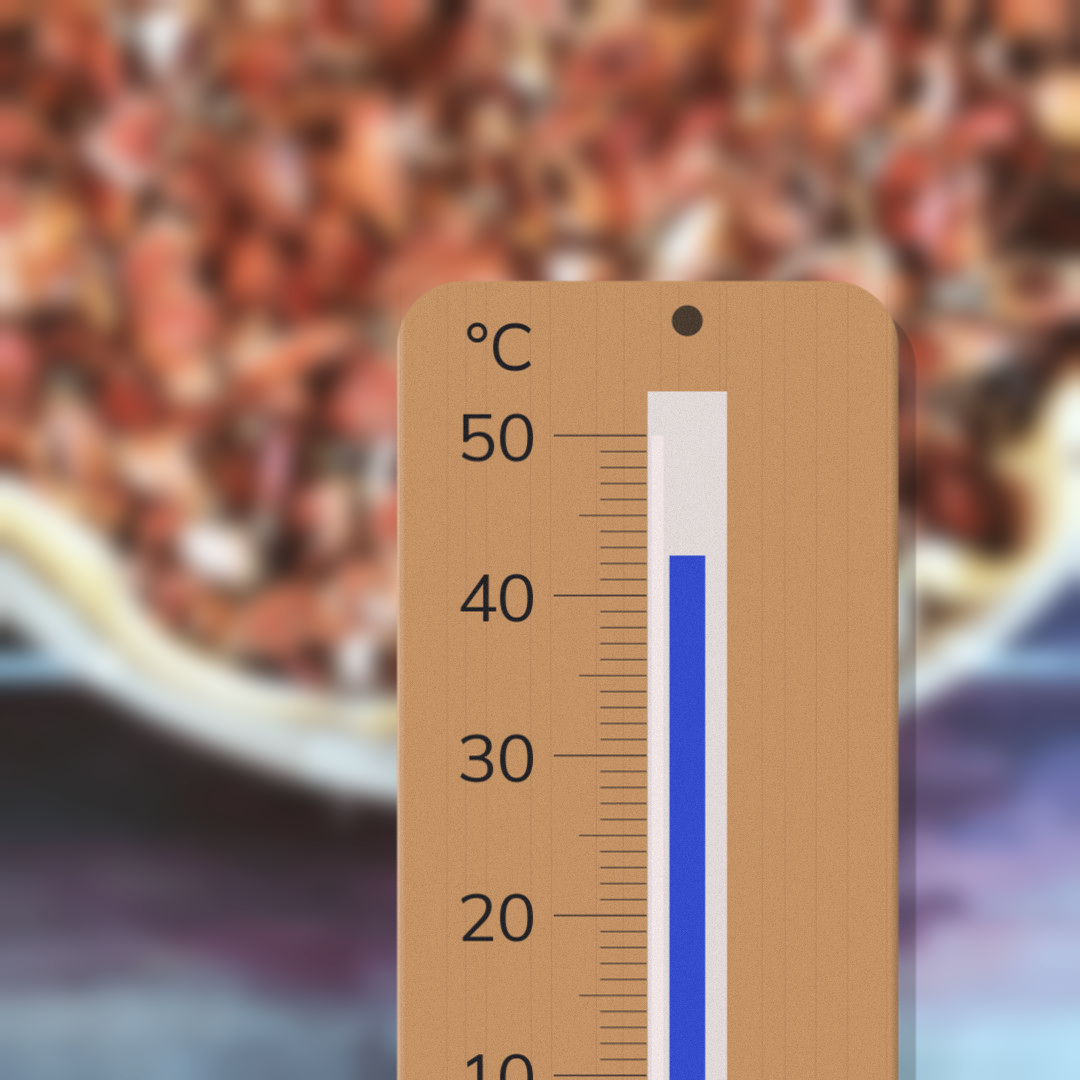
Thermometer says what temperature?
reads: 42.5 °C
